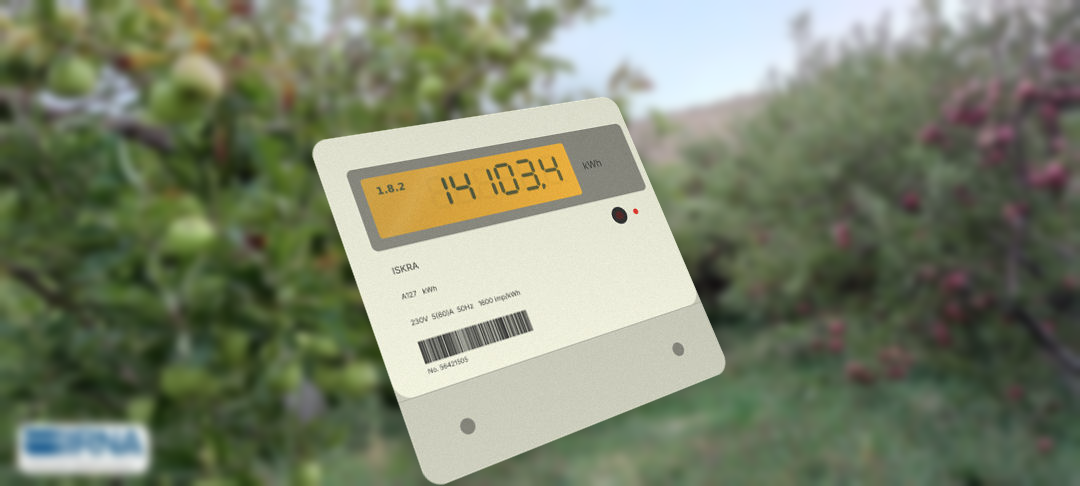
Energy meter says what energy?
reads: 14103.4 kWh
